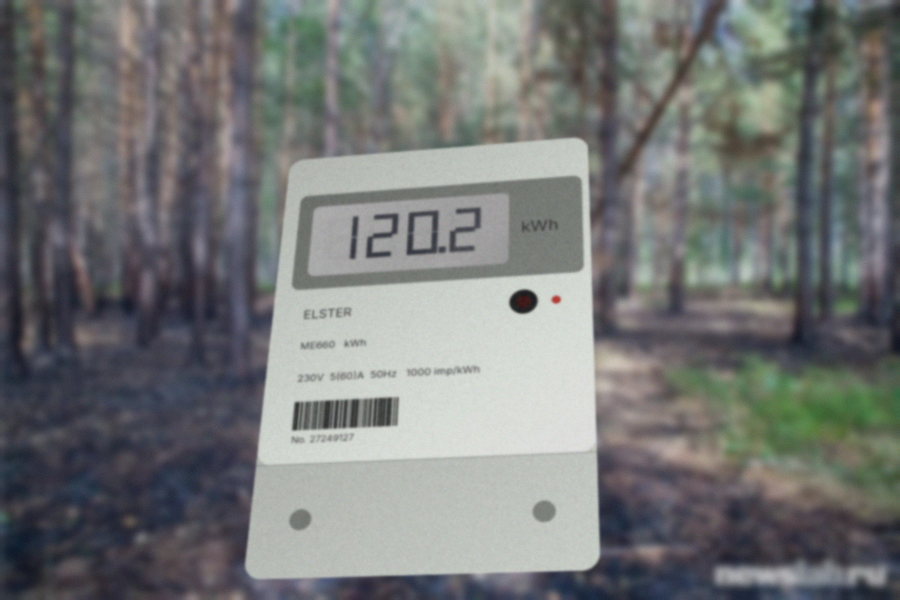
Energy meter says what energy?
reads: 120.2 kWh
